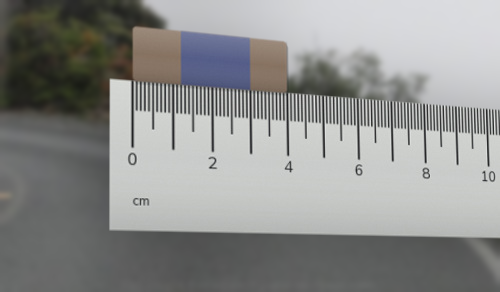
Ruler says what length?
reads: 4 cm
